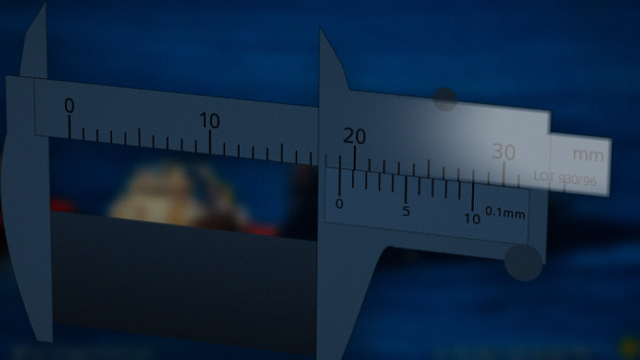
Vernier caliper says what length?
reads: 19.0 mm
